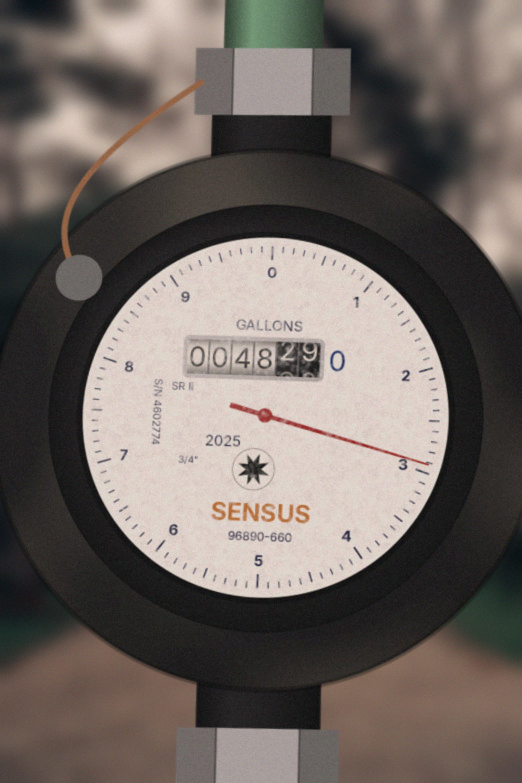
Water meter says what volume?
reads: 48292.9 gal
